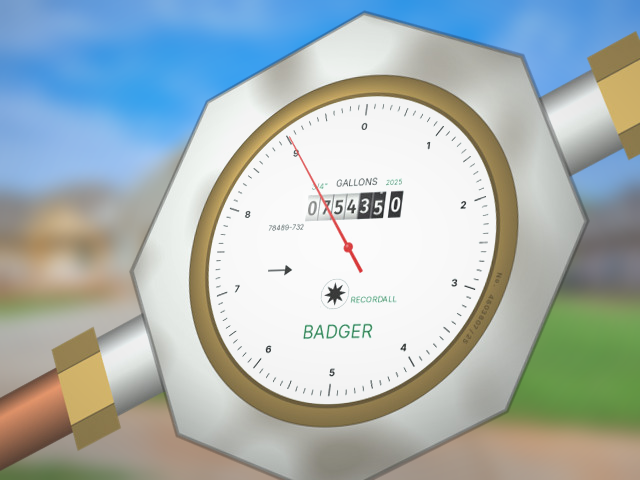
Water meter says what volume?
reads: 754349.0 gal
